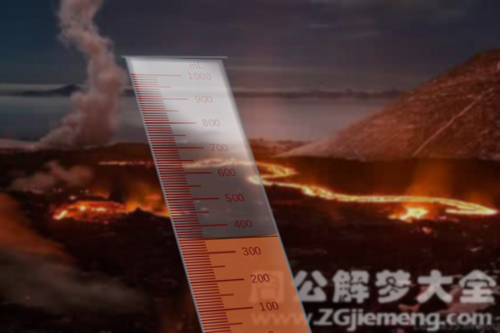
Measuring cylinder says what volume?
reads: 350 mL
